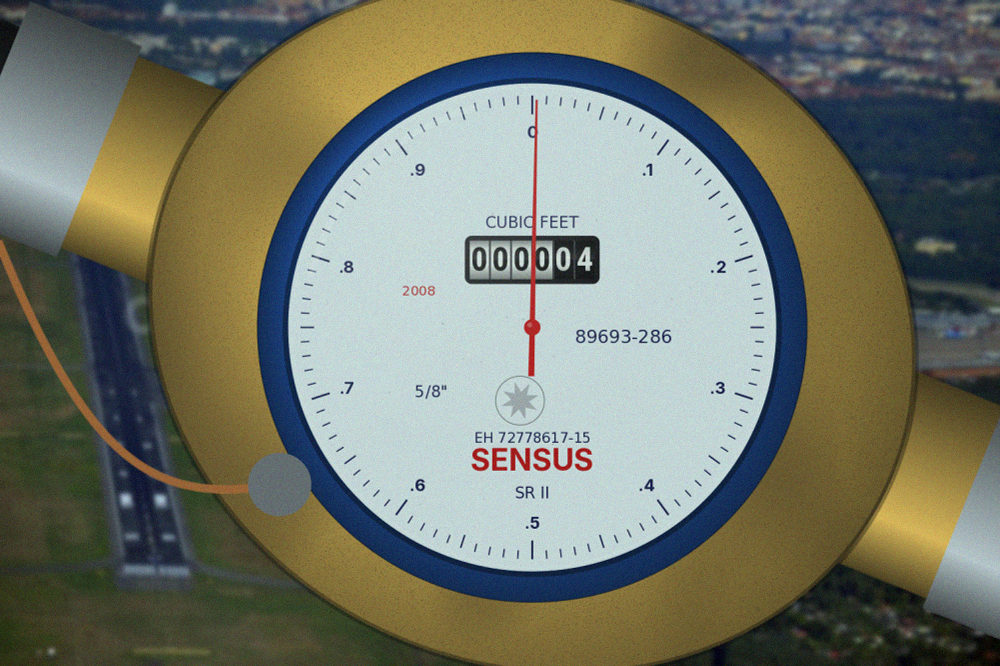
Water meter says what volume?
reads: 4.00 ft³
